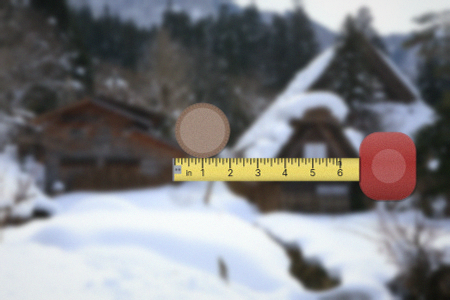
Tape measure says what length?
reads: 2 in
